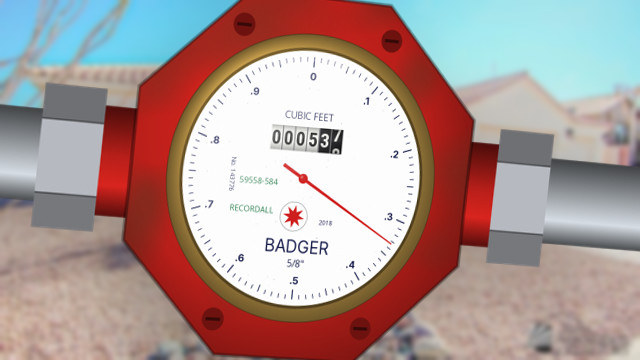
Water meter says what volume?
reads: 537.33 ft³
